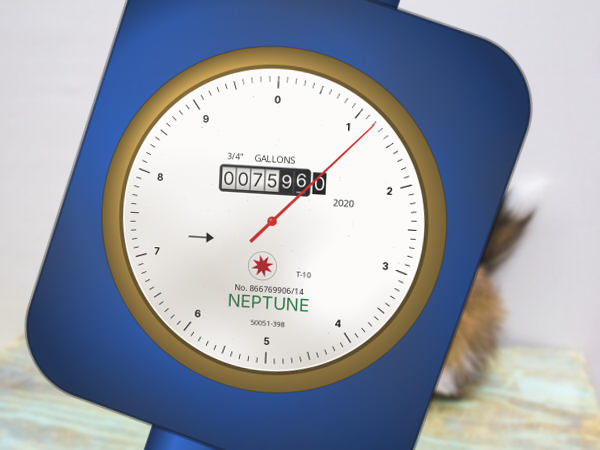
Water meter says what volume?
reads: 75961.2 gal
